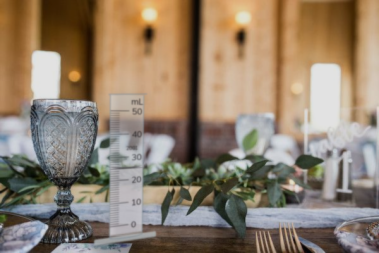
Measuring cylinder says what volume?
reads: 25 mL
